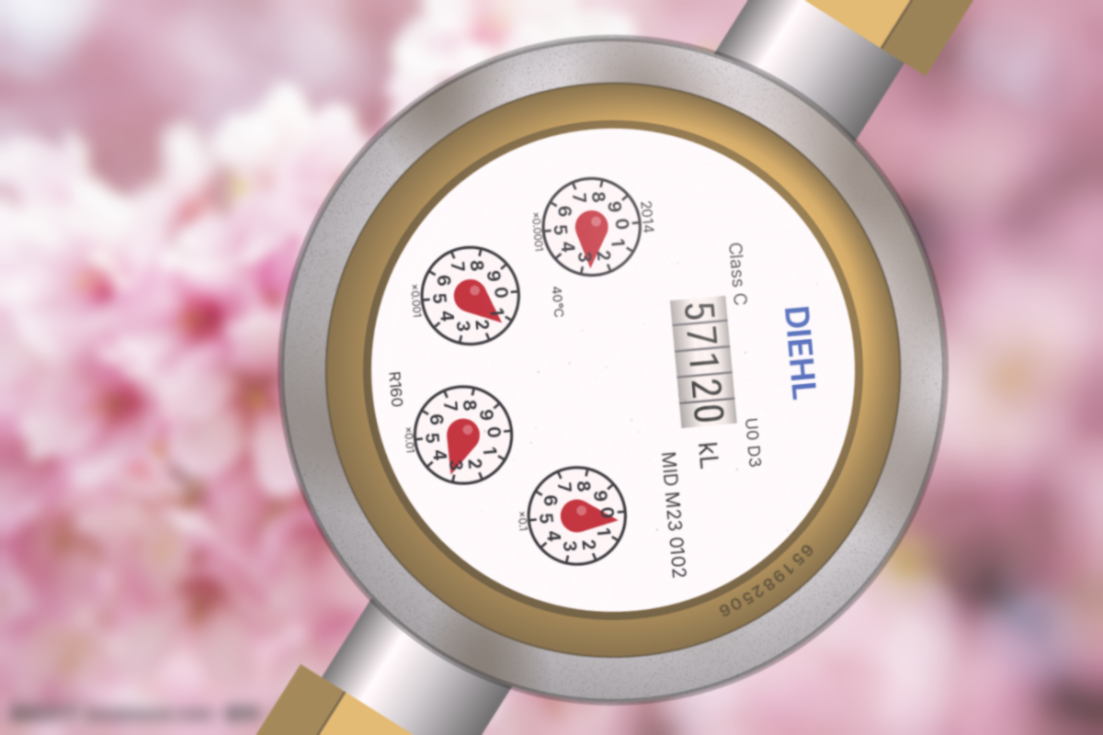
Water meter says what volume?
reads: 57120.0312 kL
